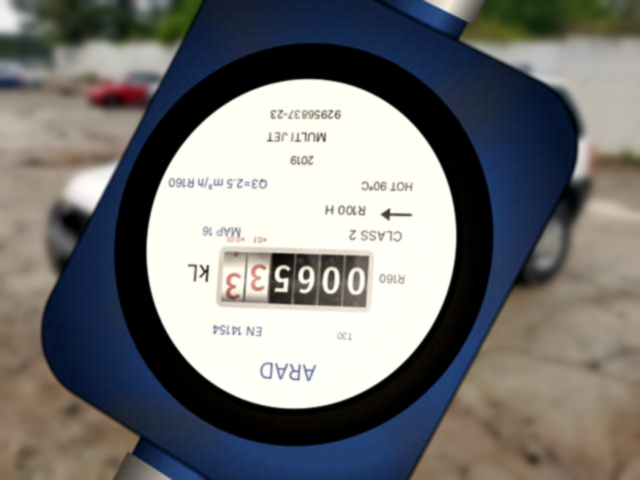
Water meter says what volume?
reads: 65.33 kL
